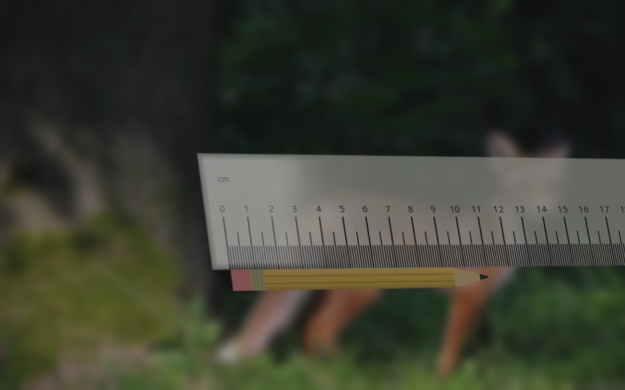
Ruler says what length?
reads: 11 cm
